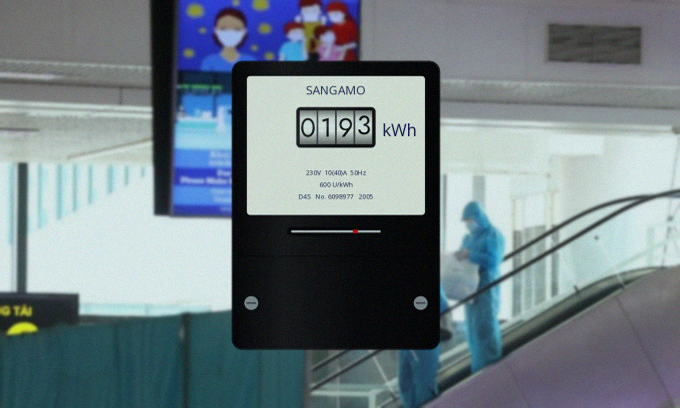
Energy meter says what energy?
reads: 193 kWh
